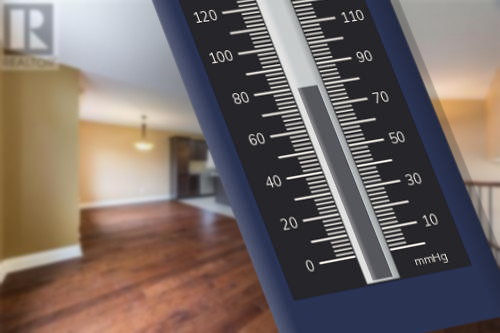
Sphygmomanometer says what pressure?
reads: 80 mmHg
